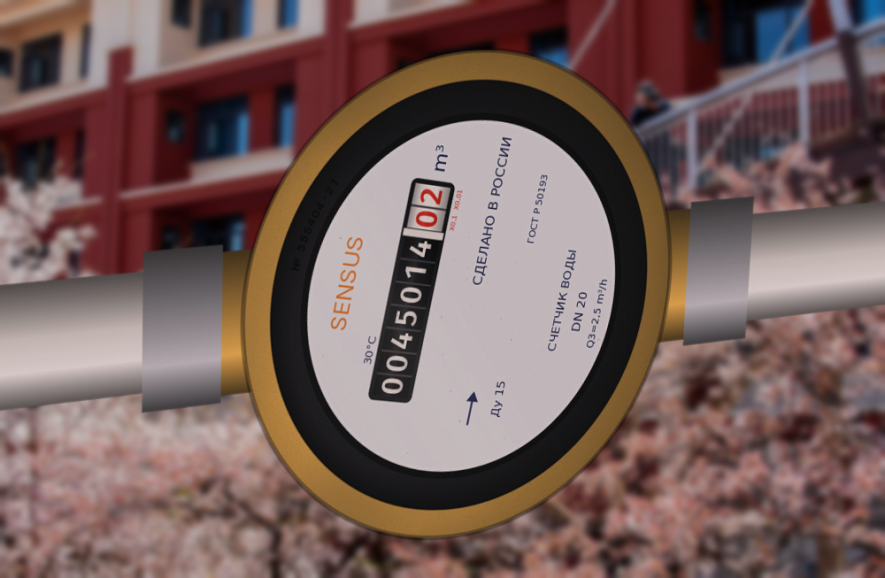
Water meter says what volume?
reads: 45014.02 m³
